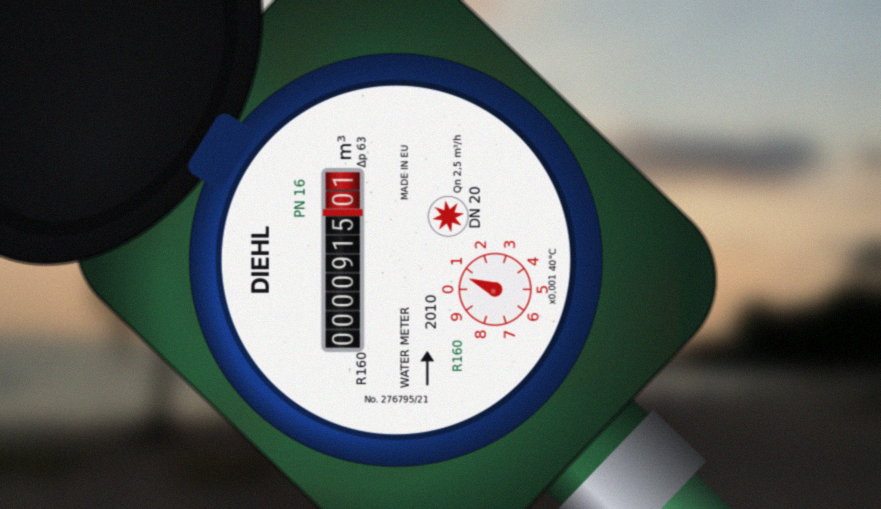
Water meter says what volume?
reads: 915.010 m³
